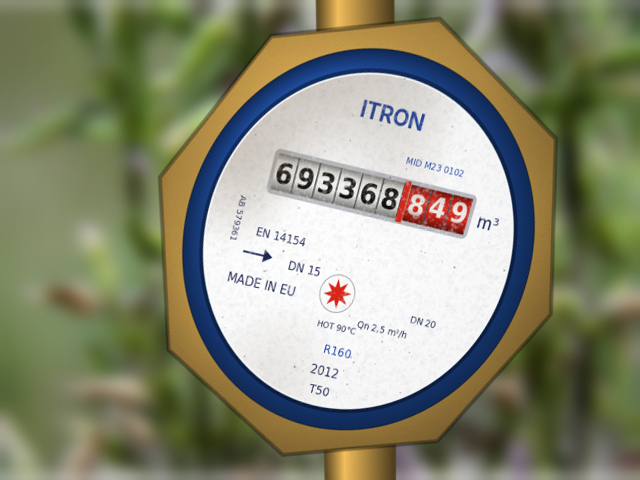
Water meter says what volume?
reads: 693368.849 m³
